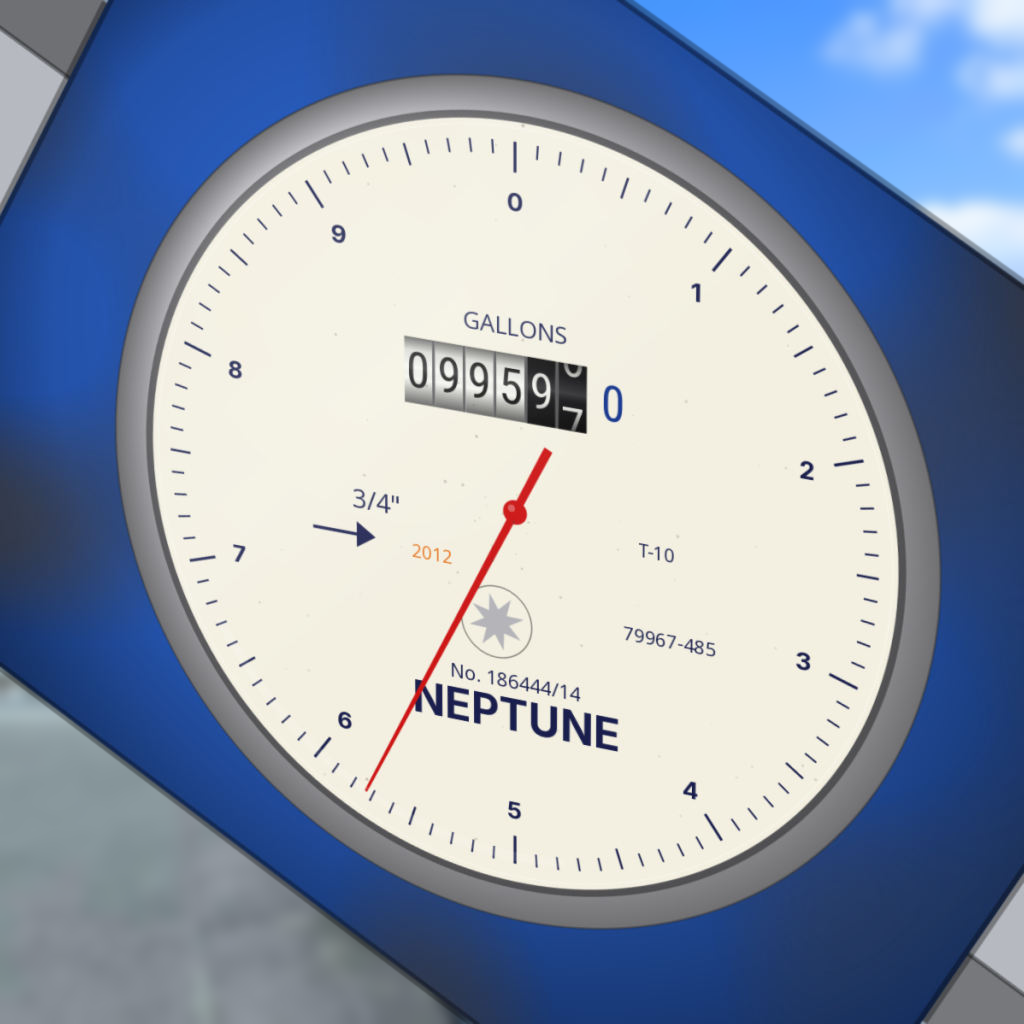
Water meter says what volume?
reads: 995965.7 gal
